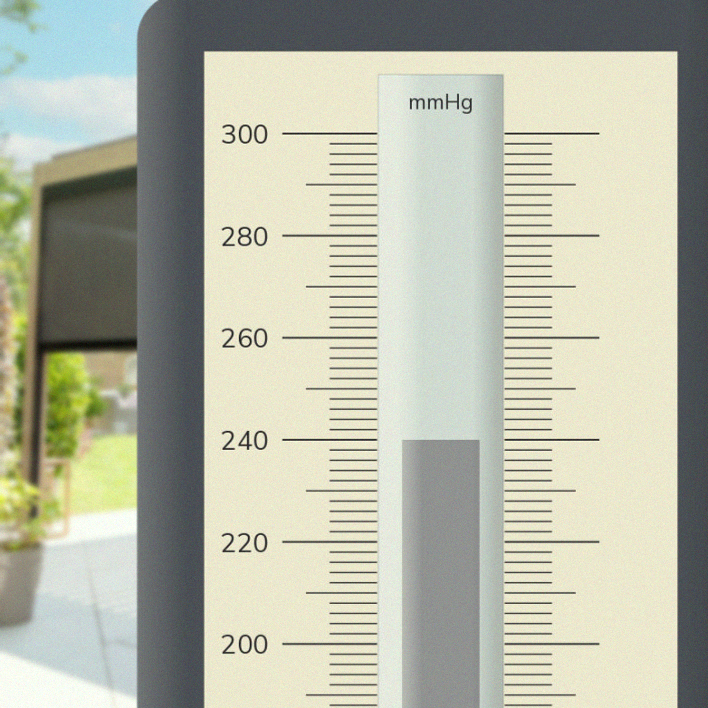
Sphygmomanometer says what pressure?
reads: 240 mmHg
